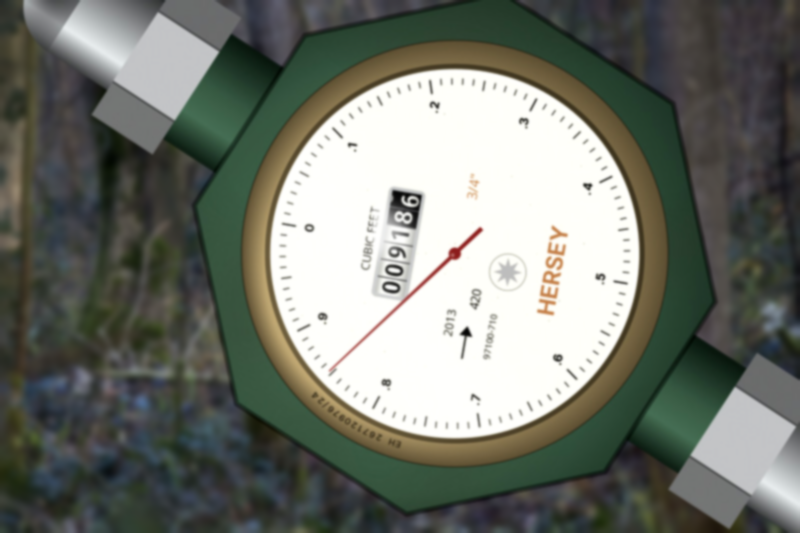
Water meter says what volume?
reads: 9185.85 ft³
